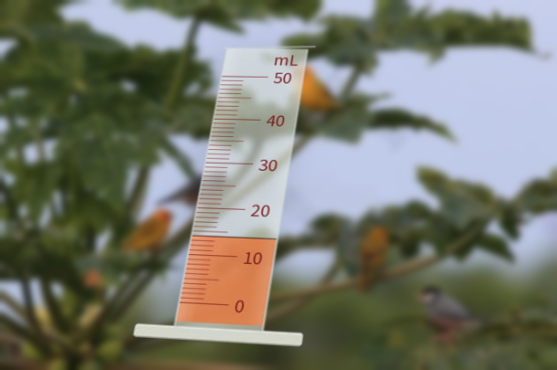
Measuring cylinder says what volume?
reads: 14 mL
